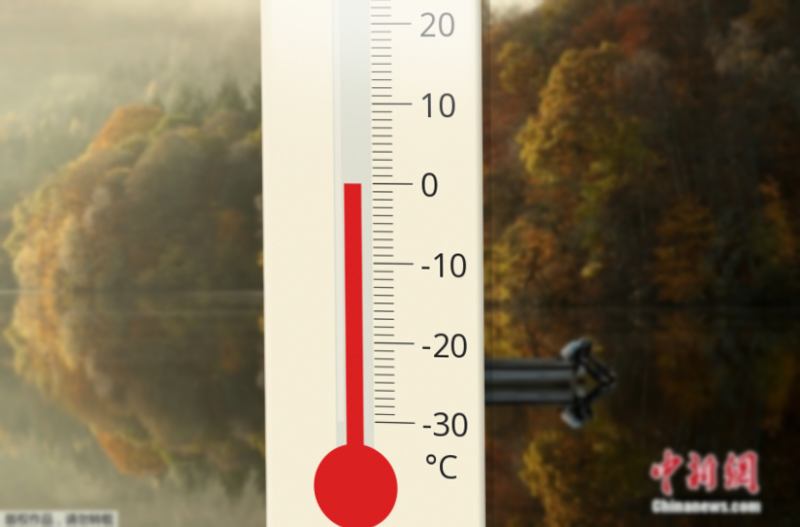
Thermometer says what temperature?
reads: 0 °C
